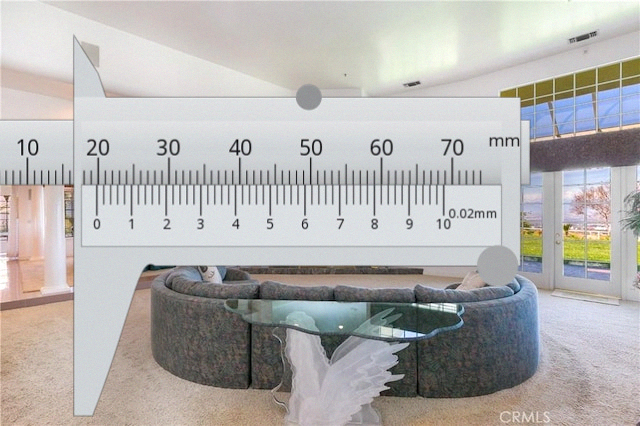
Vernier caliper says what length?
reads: 19.8 mm
